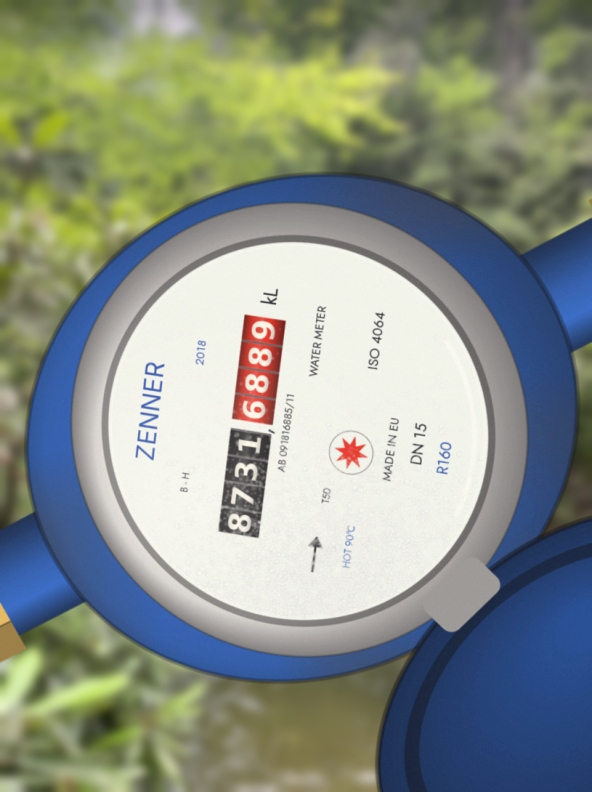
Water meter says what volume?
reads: 8731.6889 kL
